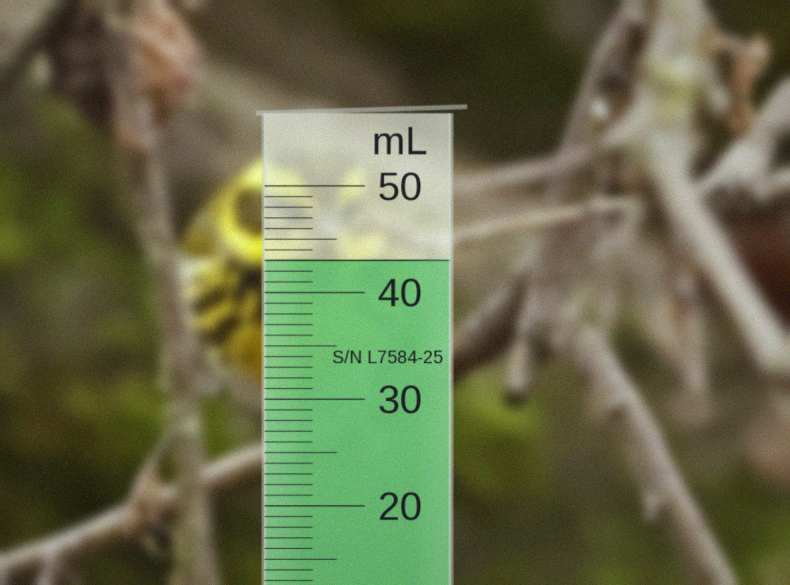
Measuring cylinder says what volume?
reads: 43 mL
